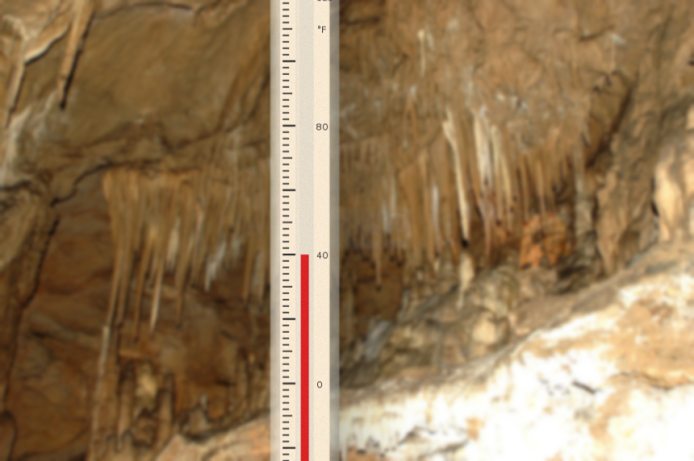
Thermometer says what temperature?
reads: 40 °F
